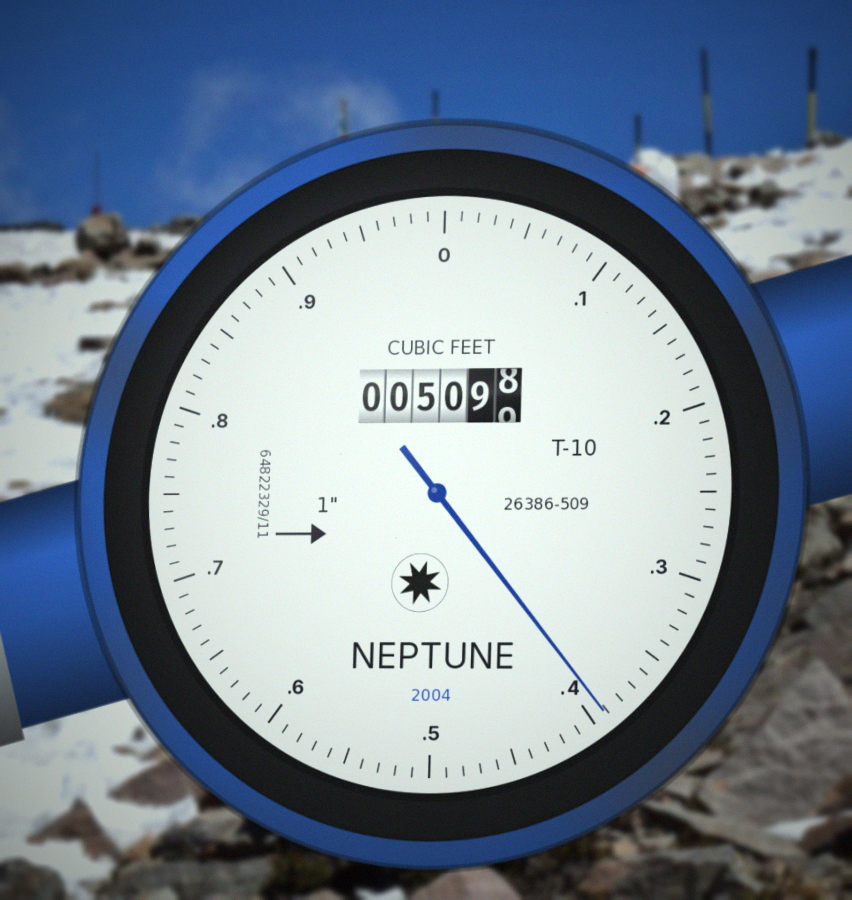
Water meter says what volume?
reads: 5098.39 ft³
